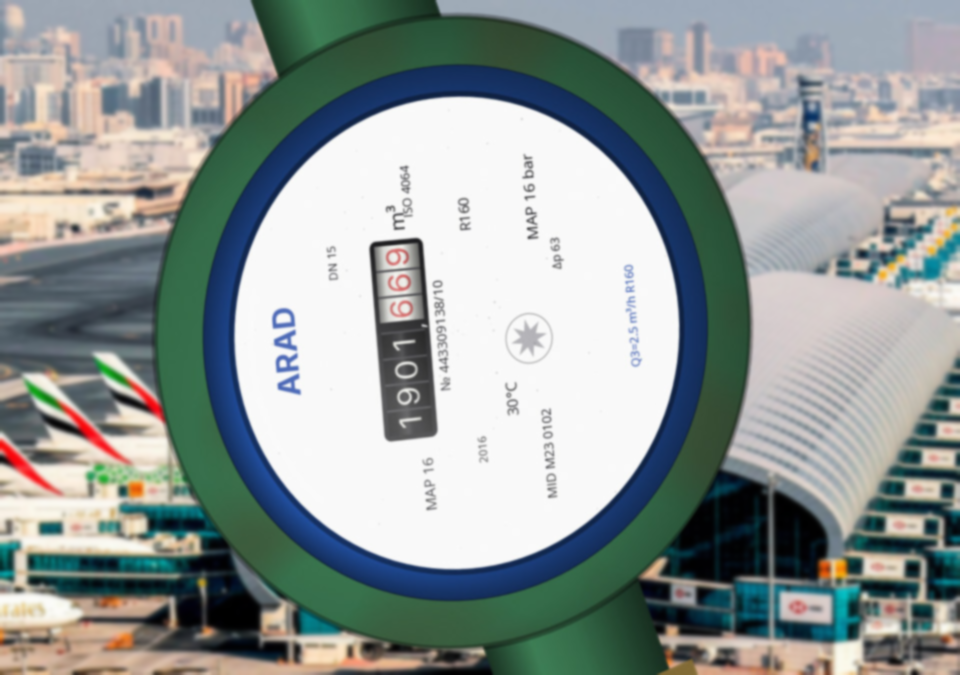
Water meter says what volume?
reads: 1901.669 m³
